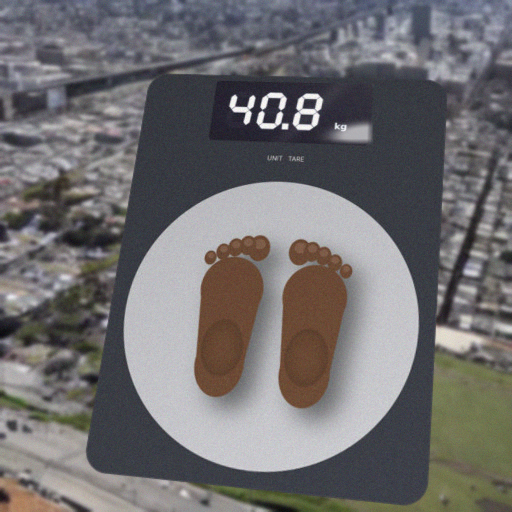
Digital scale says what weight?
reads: 40.8 kg
